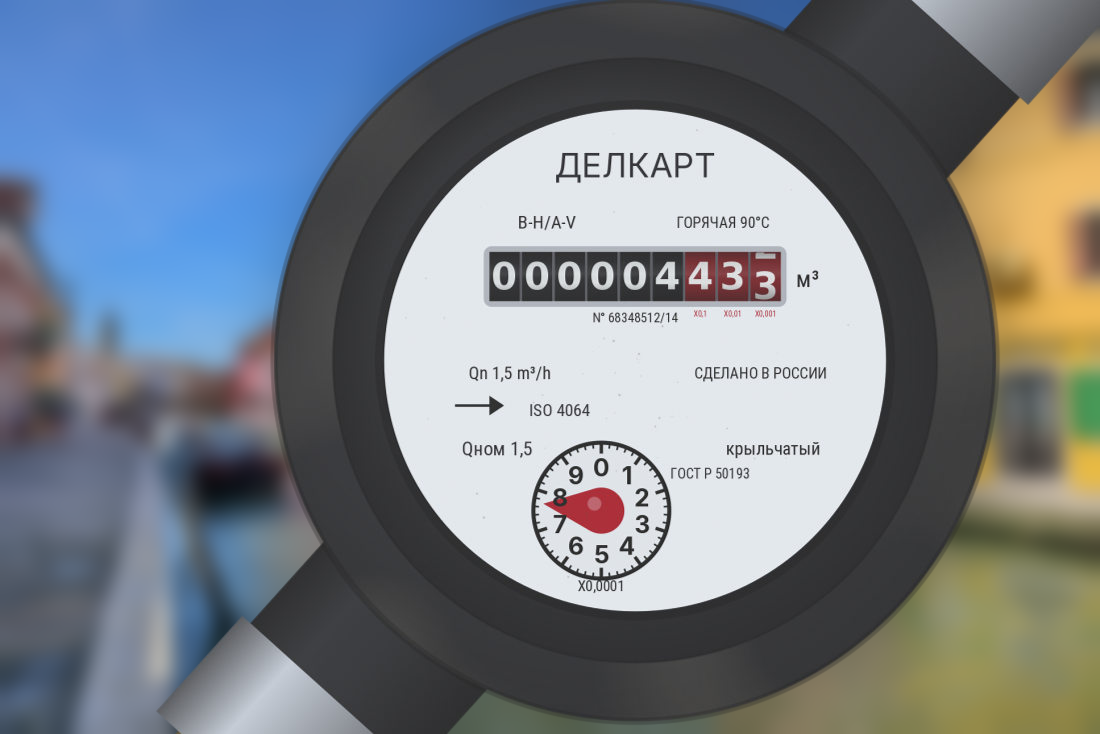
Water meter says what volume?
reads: 4.4327 m³
